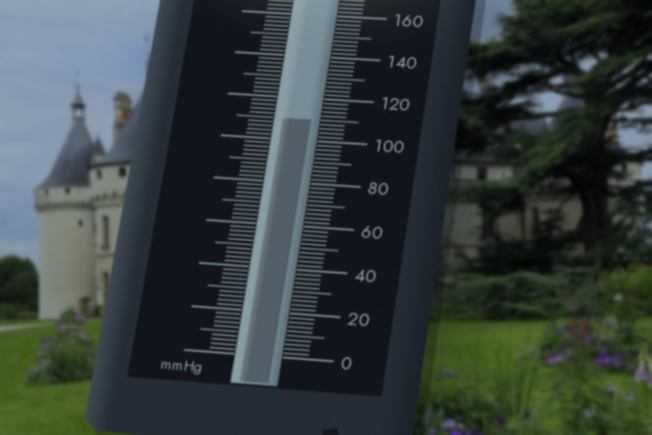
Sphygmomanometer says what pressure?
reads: 110 mmHg
